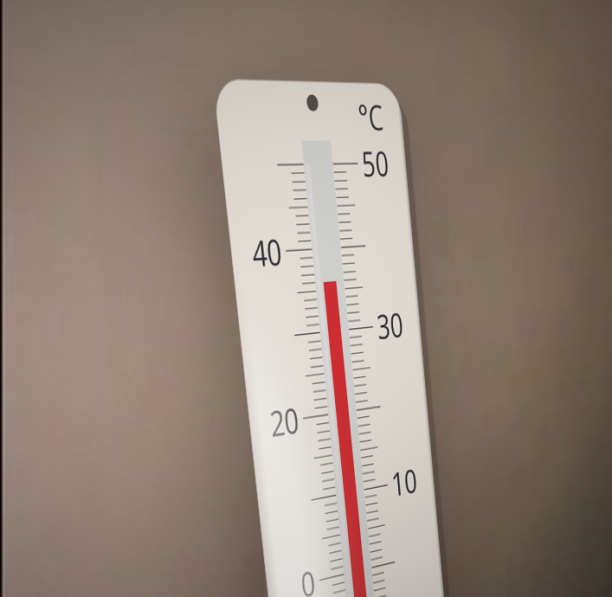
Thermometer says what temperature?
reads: 36 °C
